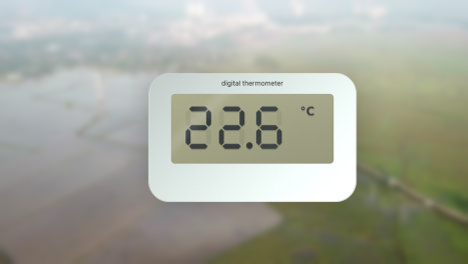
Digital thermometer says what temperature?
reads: 22.6 °C
